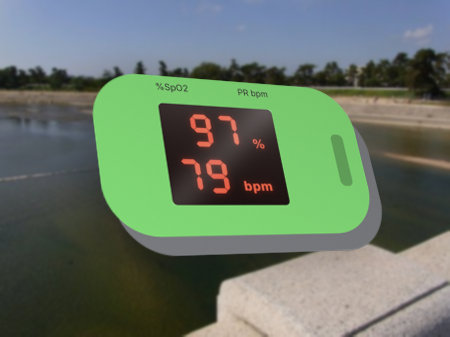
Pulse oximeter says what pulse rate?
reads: 79 bpm
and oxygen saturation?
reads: 97 %
